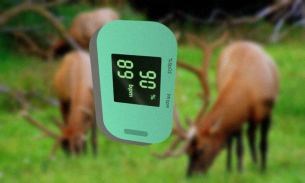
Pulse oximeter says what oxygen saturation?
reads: 90 %
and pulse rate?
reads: 89 bpm
